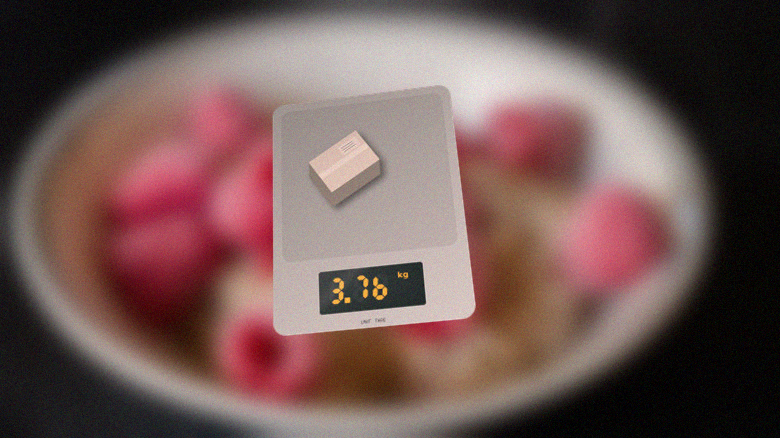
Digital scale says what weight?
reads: 3.76 kg
